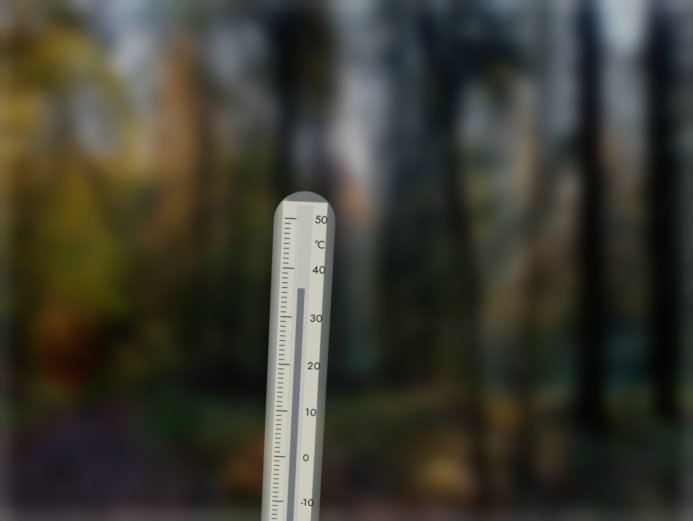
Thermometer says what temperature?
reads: 36 °C
